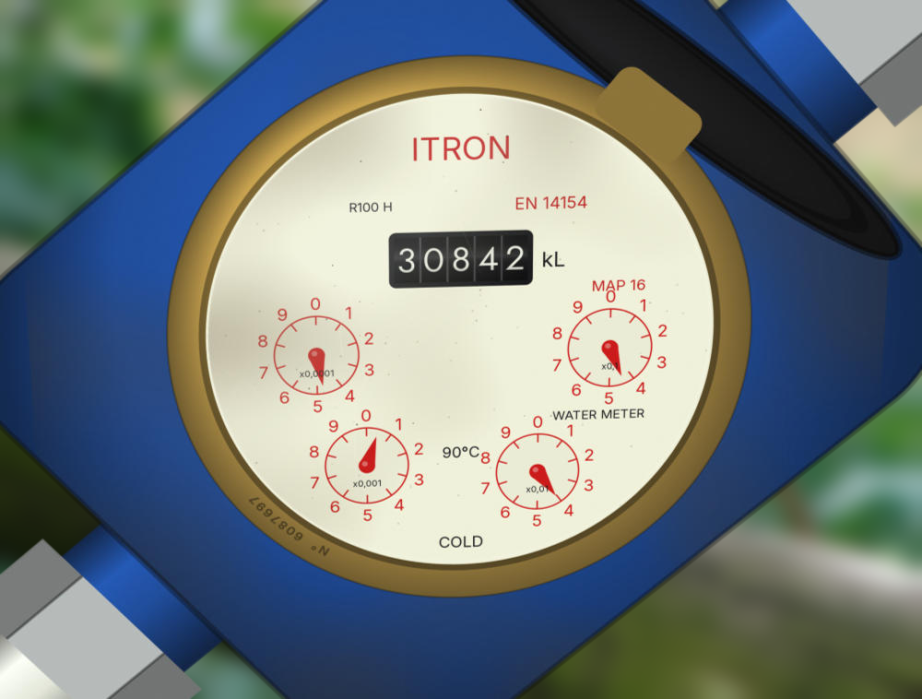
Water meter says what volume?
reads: 30842.4404 kL
